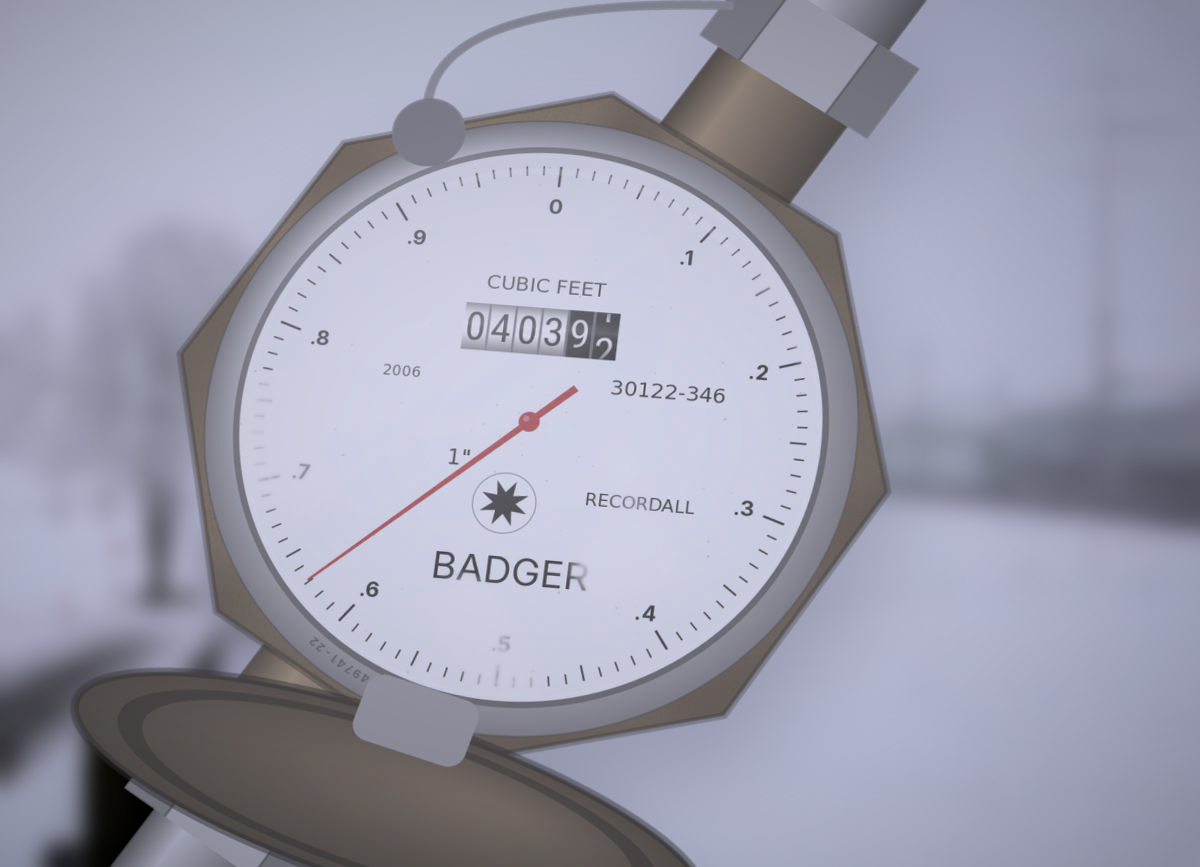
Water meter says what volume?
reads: 40391.63 ft³
